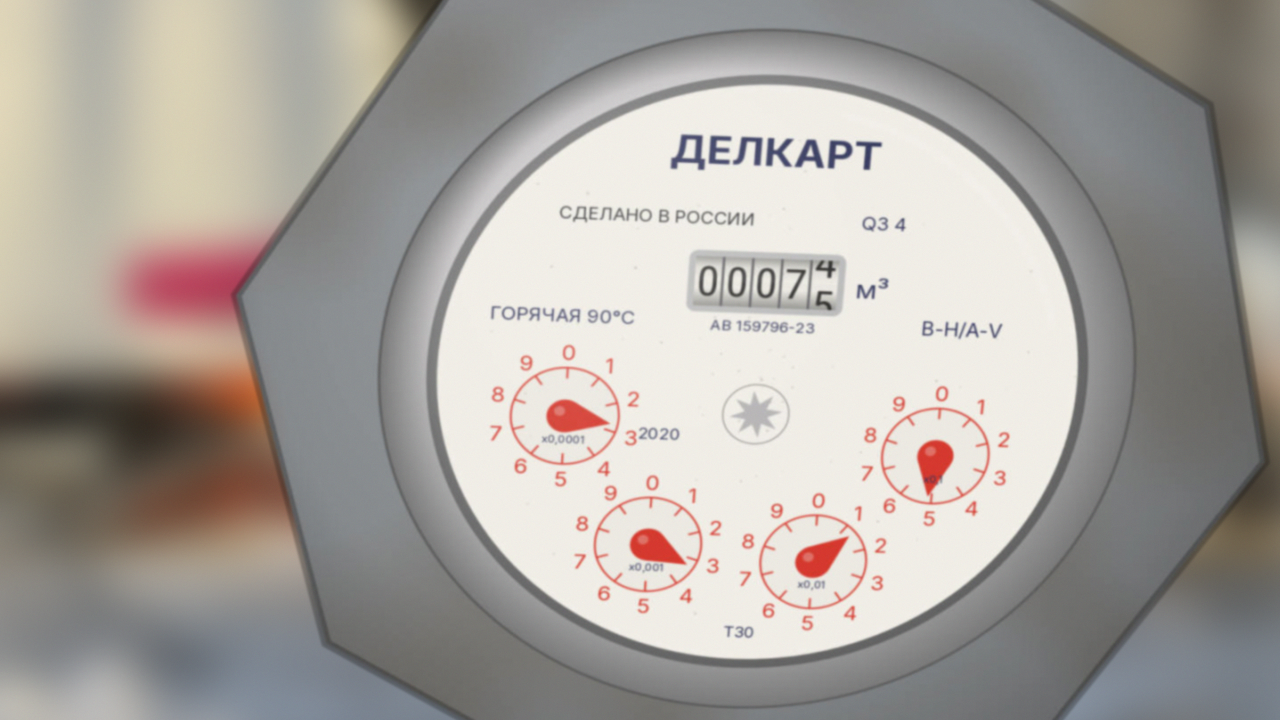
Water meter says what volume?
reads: 74.5132 m³
